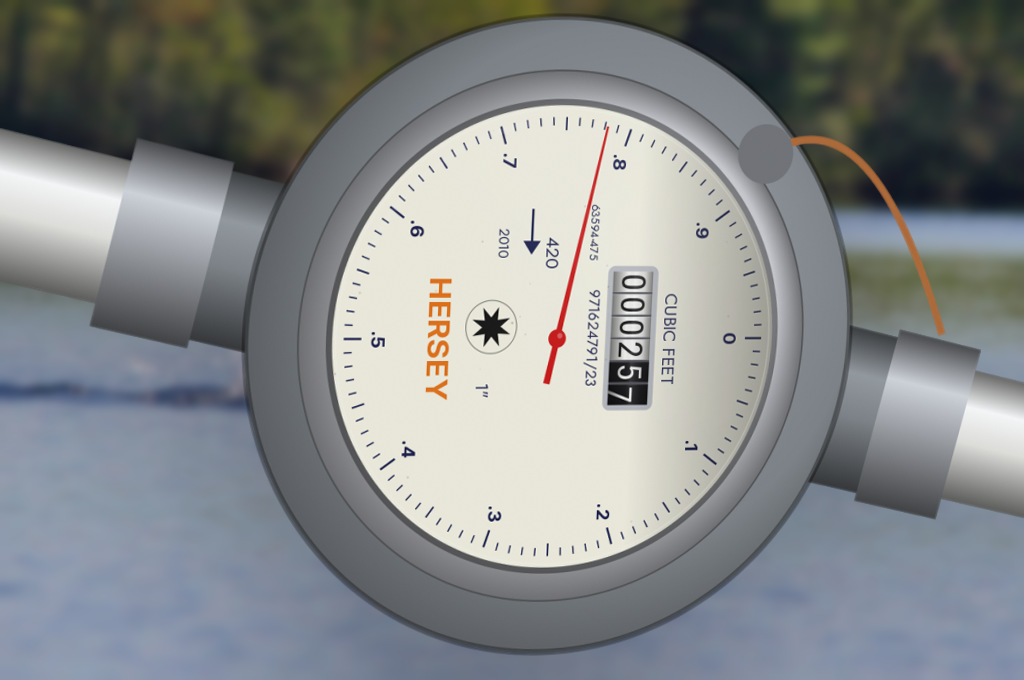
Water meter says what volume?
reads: 256.78 ft³
